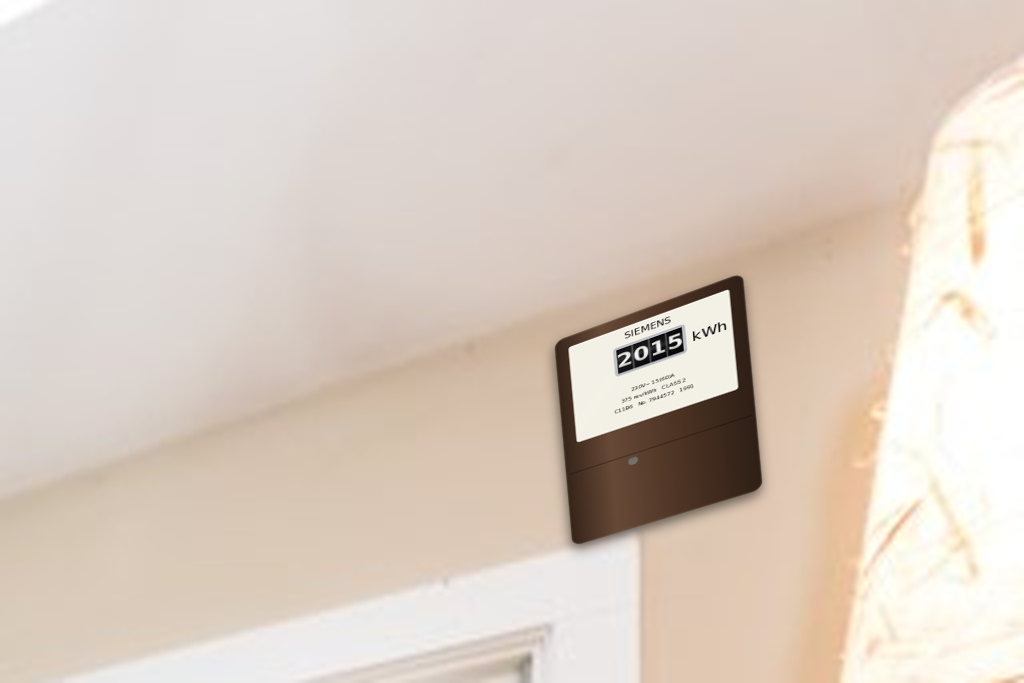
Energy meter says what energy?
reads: 2015 kWh
